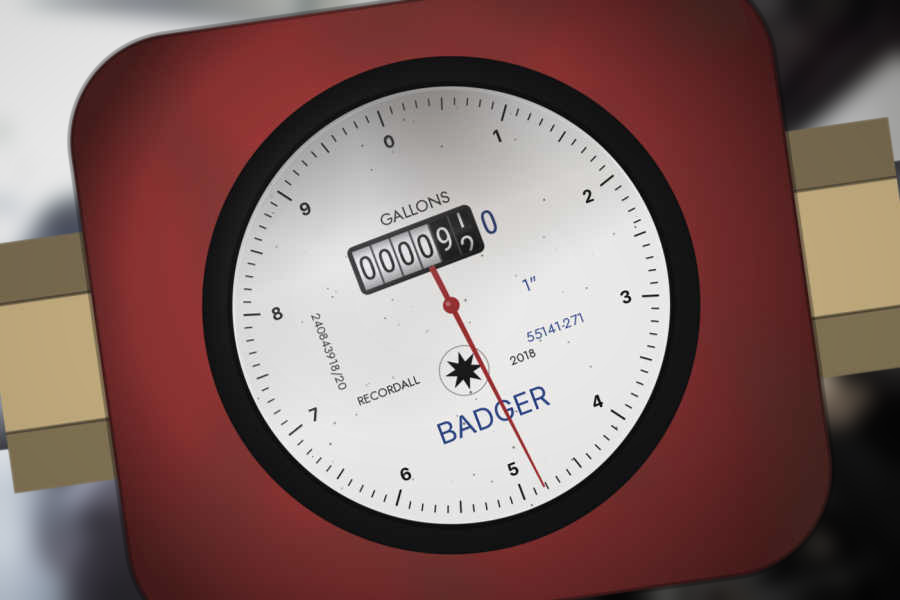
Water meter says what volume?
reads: 914.8 gal
